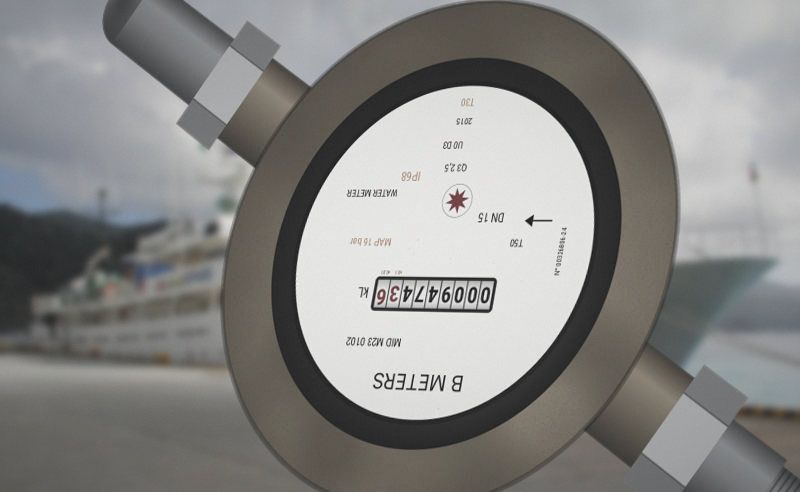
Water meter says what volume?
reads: 9474.36 kL
